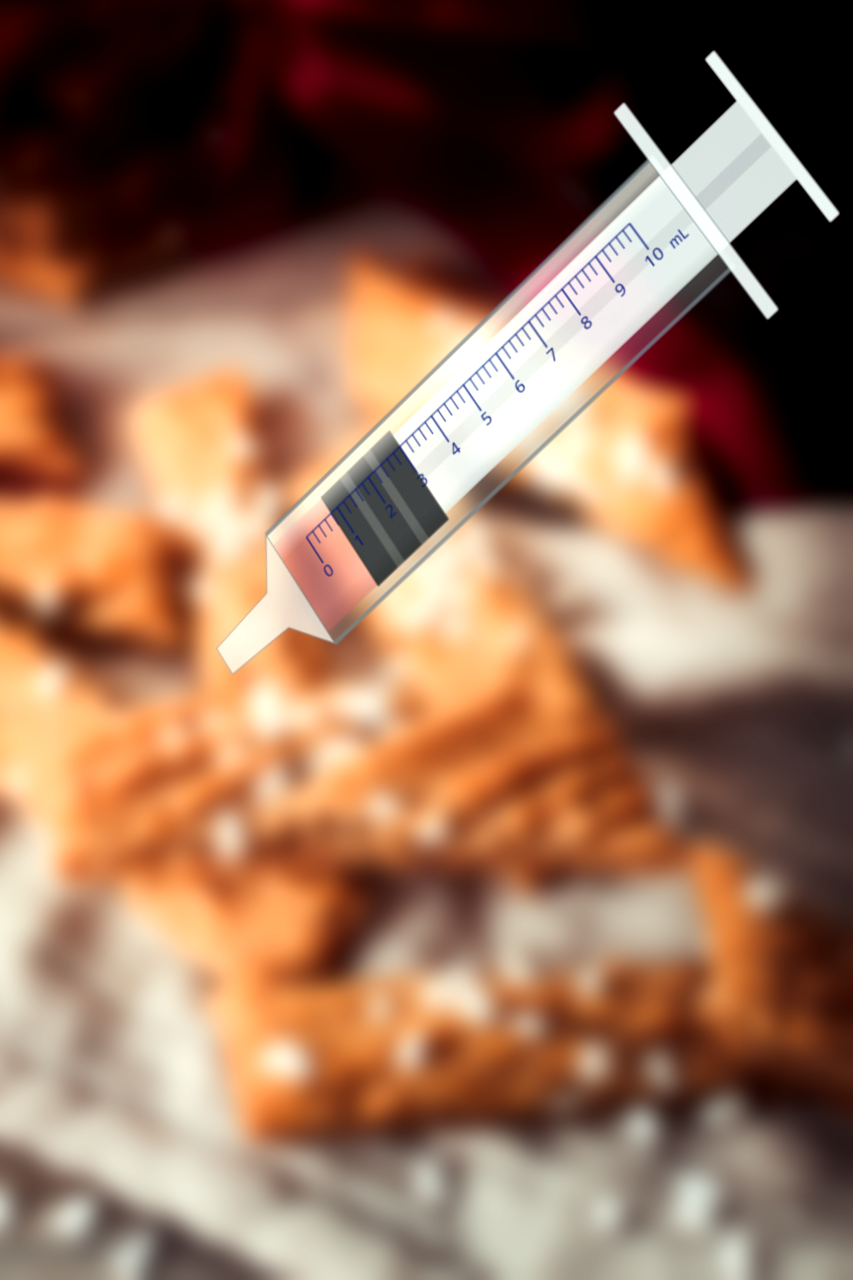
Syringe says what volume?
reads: 0.8 mL
